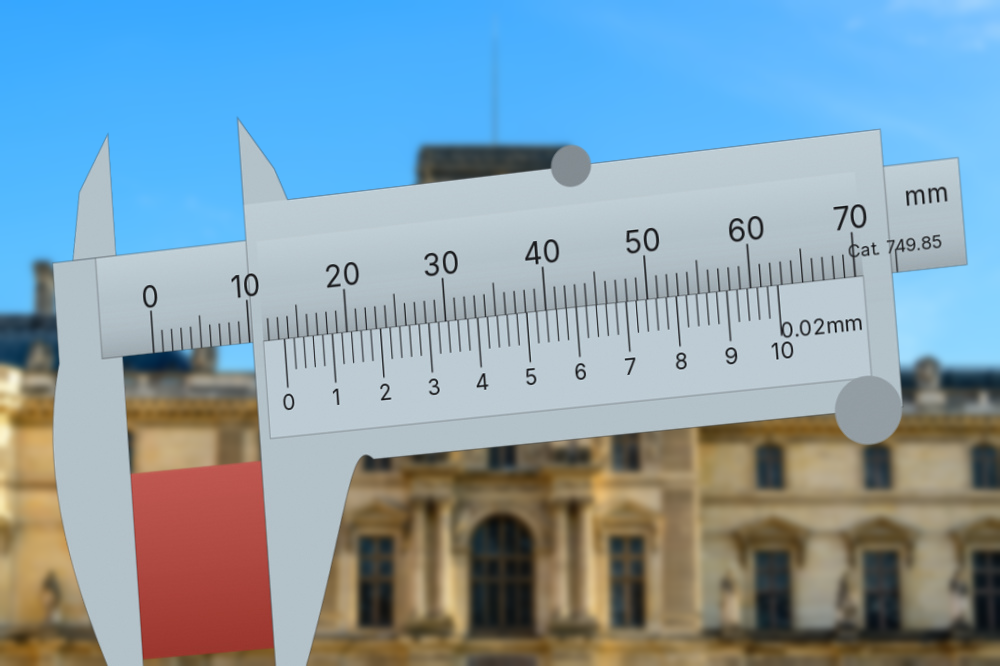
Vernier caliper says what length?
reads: 13.6 mm
